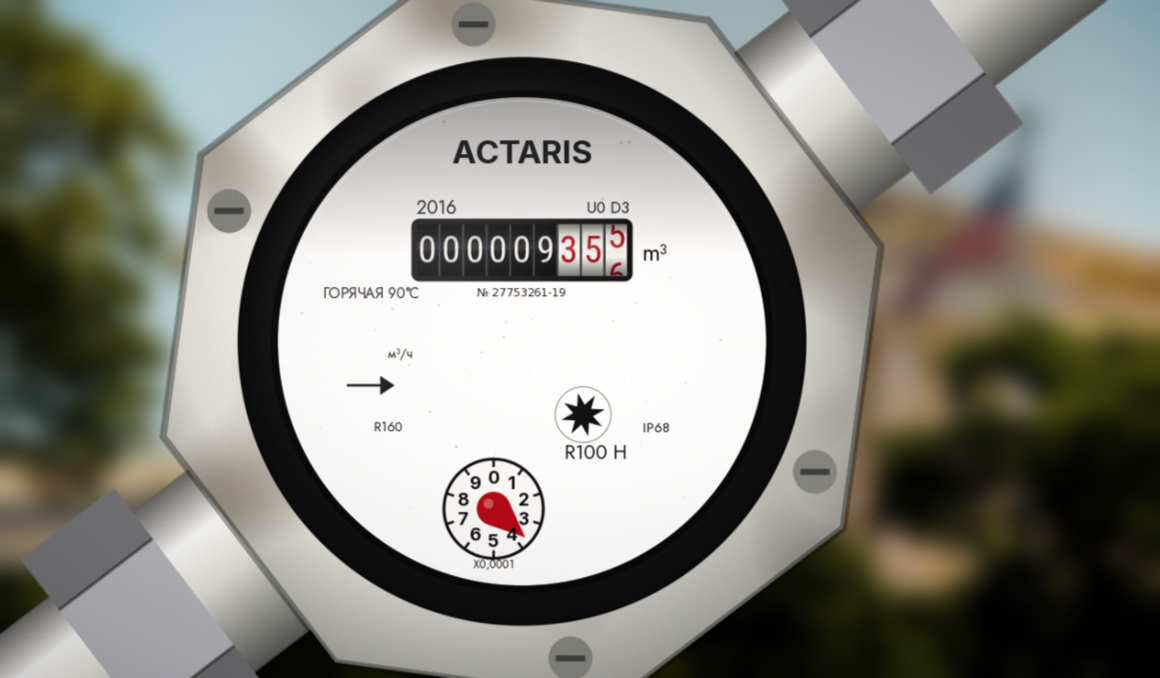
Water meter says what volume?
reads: 9.3553 m³
